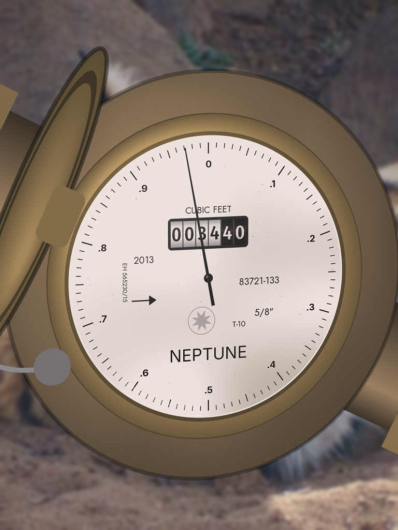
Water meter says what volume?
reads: 3439.97 ft³
